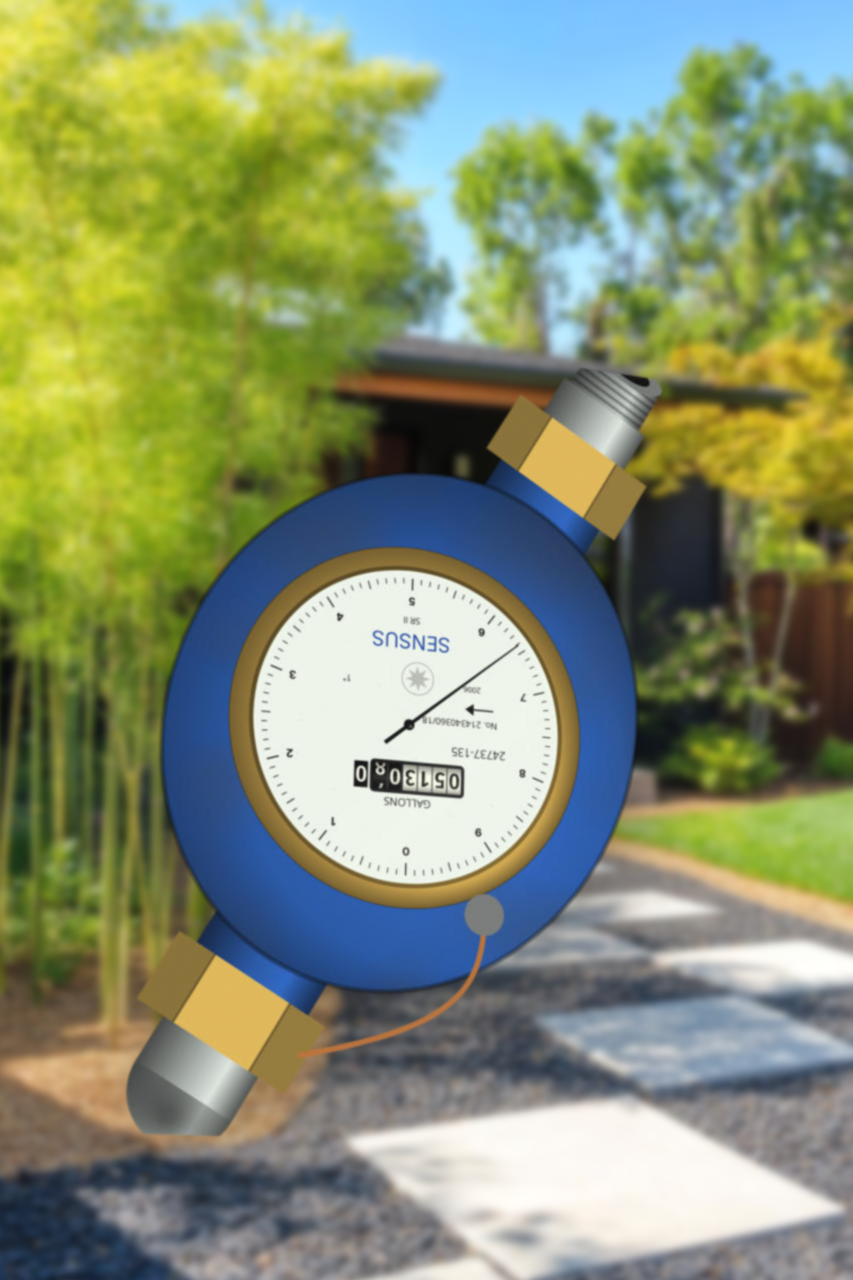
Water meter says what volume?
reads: 513076.4 gal
